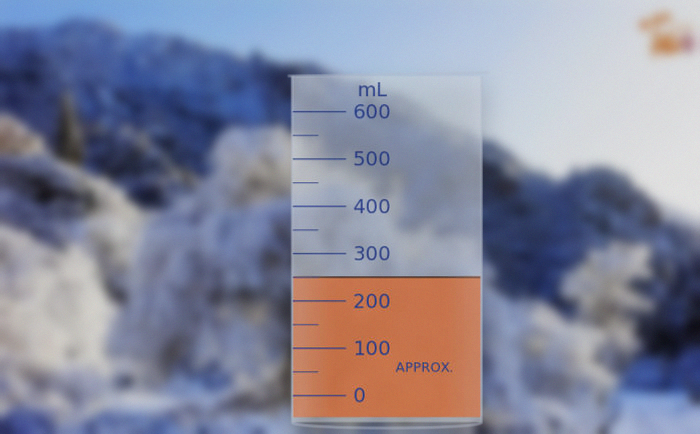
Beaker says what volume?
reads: 250 mL
